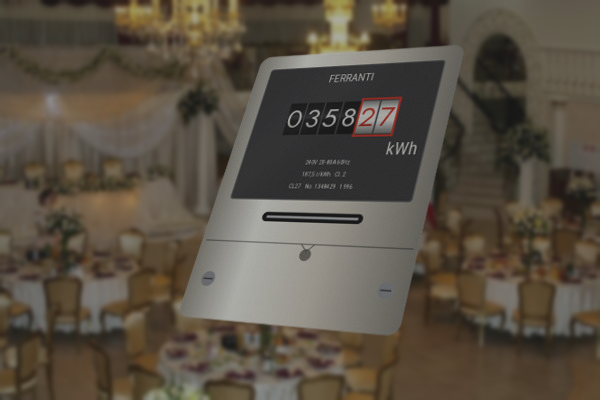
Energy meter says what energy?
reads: 358.27 kWh
